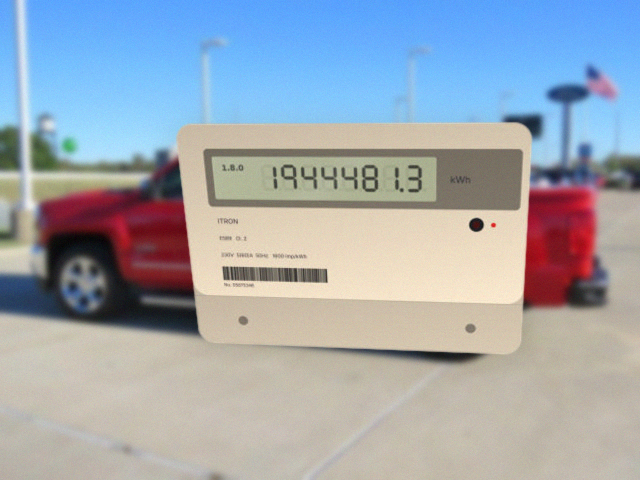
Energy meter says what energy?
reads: 1944481.3 kWh
